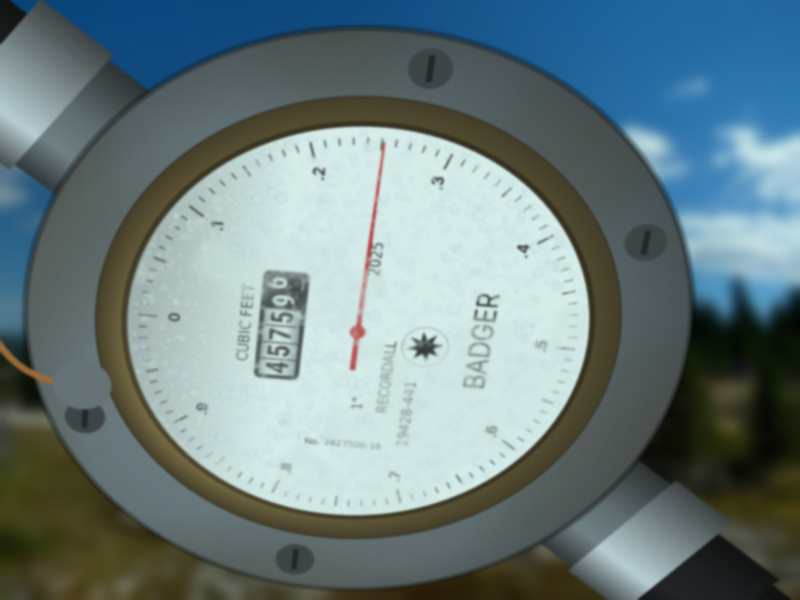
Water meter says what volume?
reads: 457596.25 ft³
